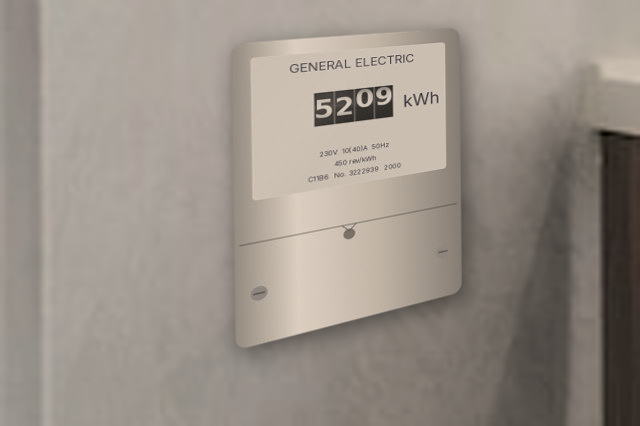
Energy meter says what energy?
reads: 5209 kWh
